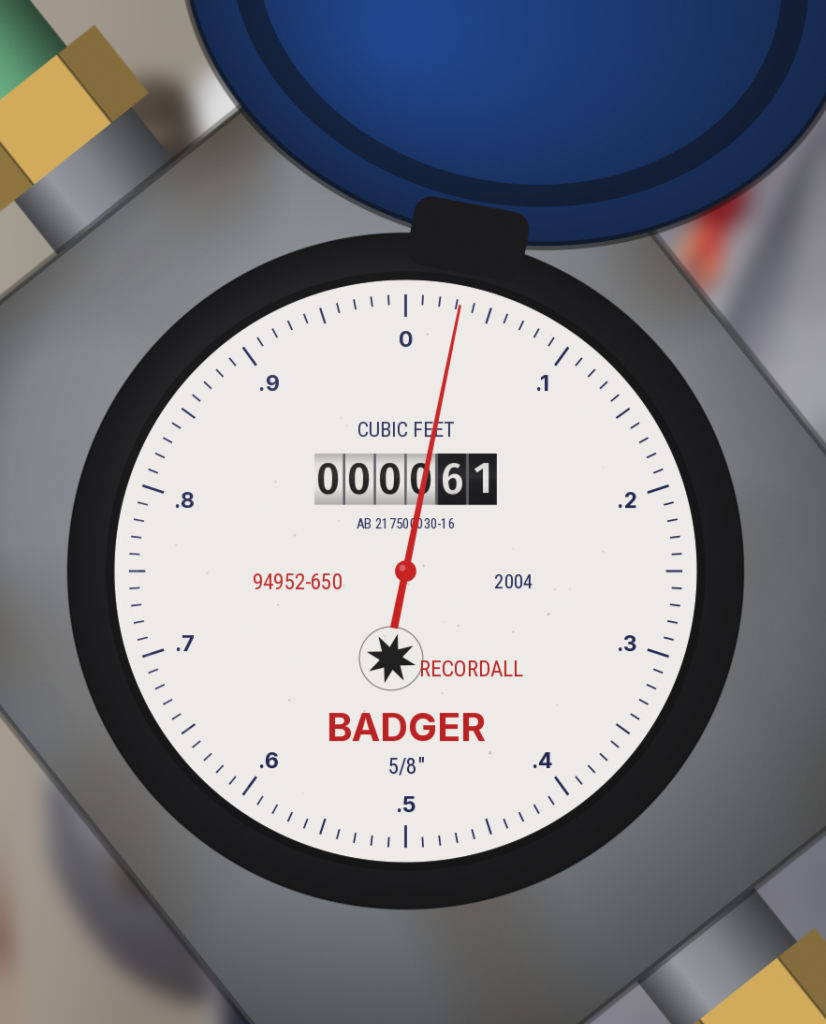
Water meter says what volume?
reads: 61.03 ft³
